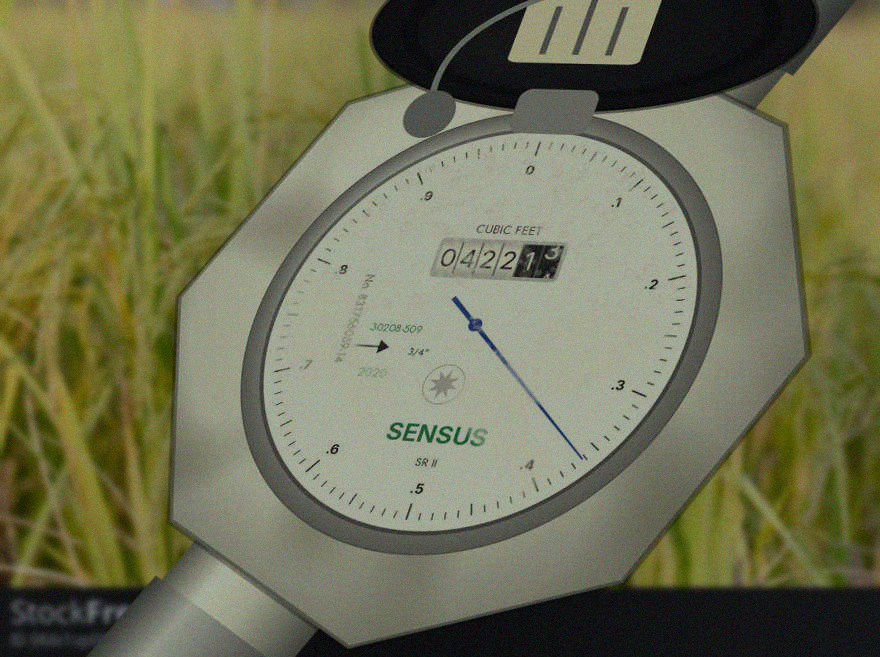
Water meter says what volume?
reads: 42213.36 ft³
